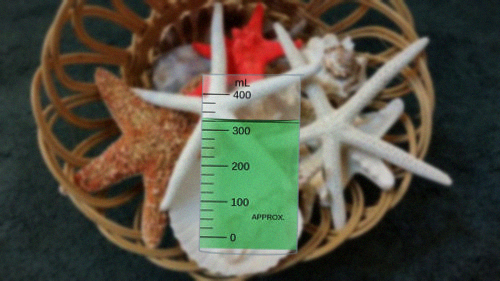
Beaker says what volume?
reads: 325 mL
